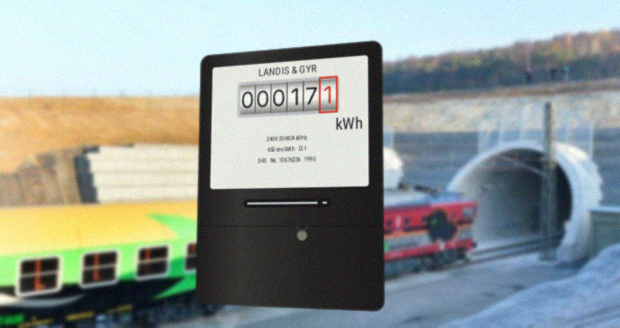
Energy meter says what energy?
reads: 17.1 kWh
